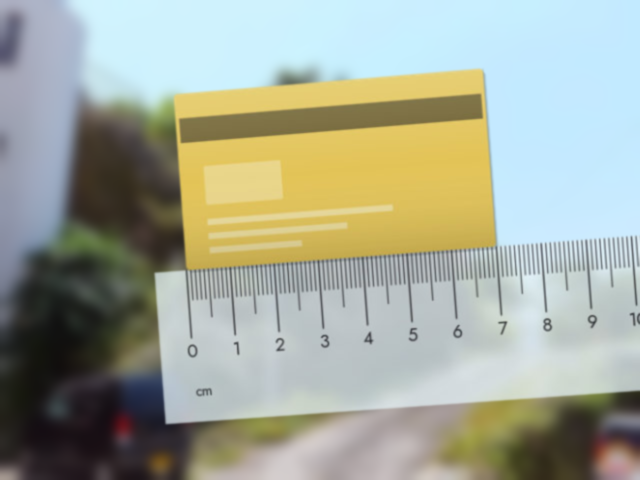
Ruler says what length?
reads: 7 cm
